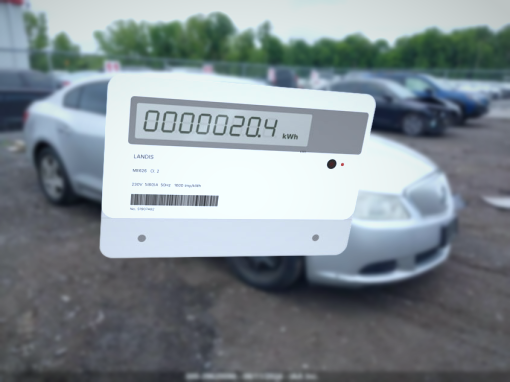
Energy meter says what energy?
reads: 20.4 kWh
